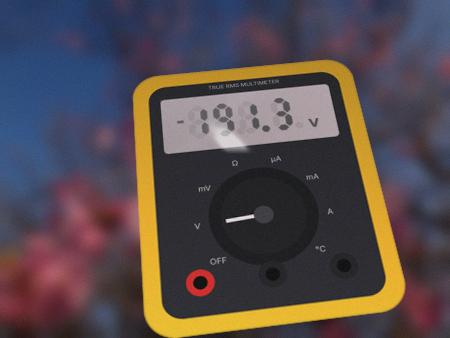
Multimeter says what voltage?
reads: -191.3 V
